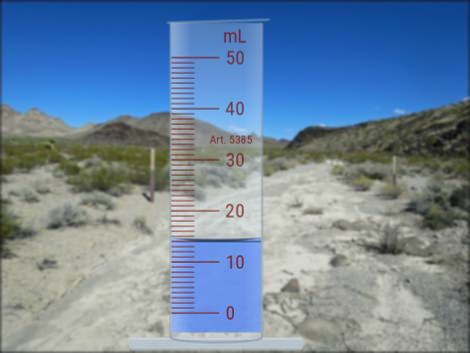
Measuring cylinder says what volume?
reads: 14 mL
